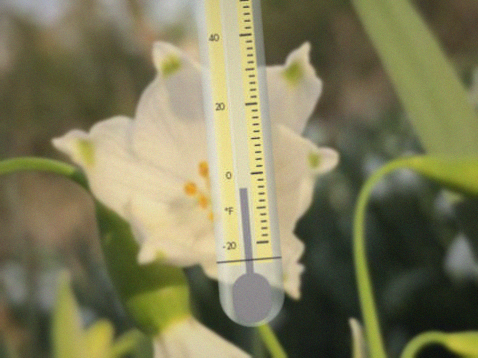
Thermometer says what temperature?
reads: -4 °F
